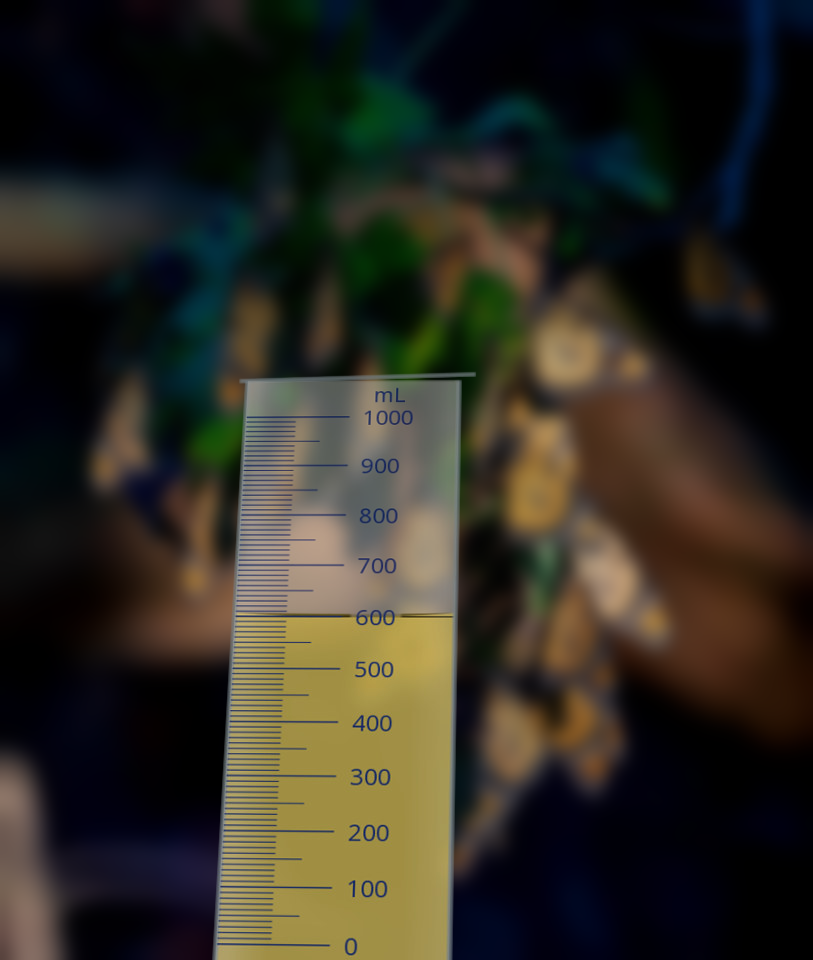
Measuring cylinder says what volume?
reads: 600 mL
